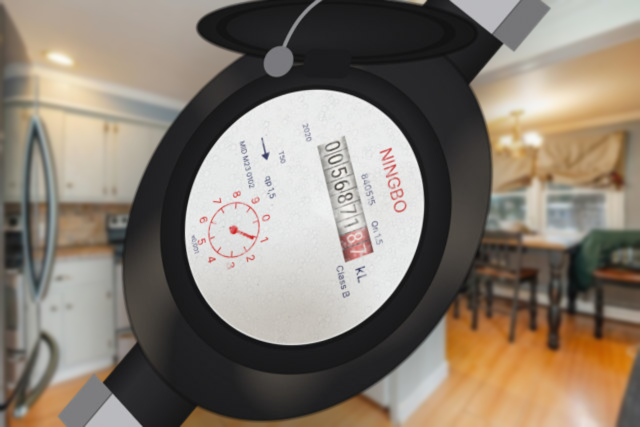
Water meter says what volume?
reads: 56871.871 kL
